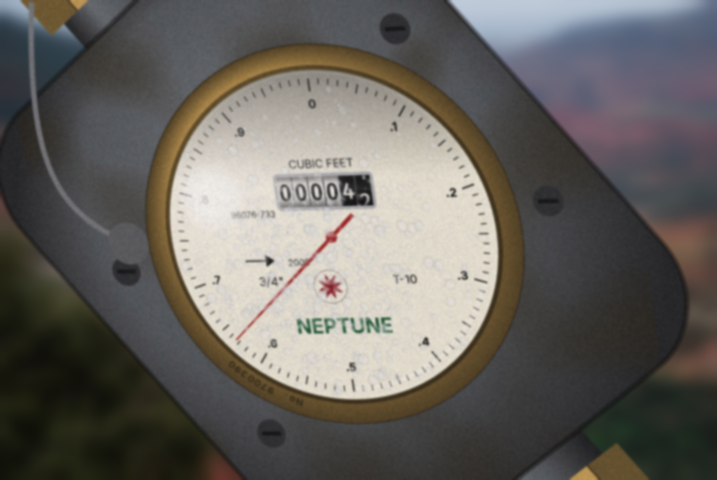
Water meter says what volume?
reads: 41.63 ft³
